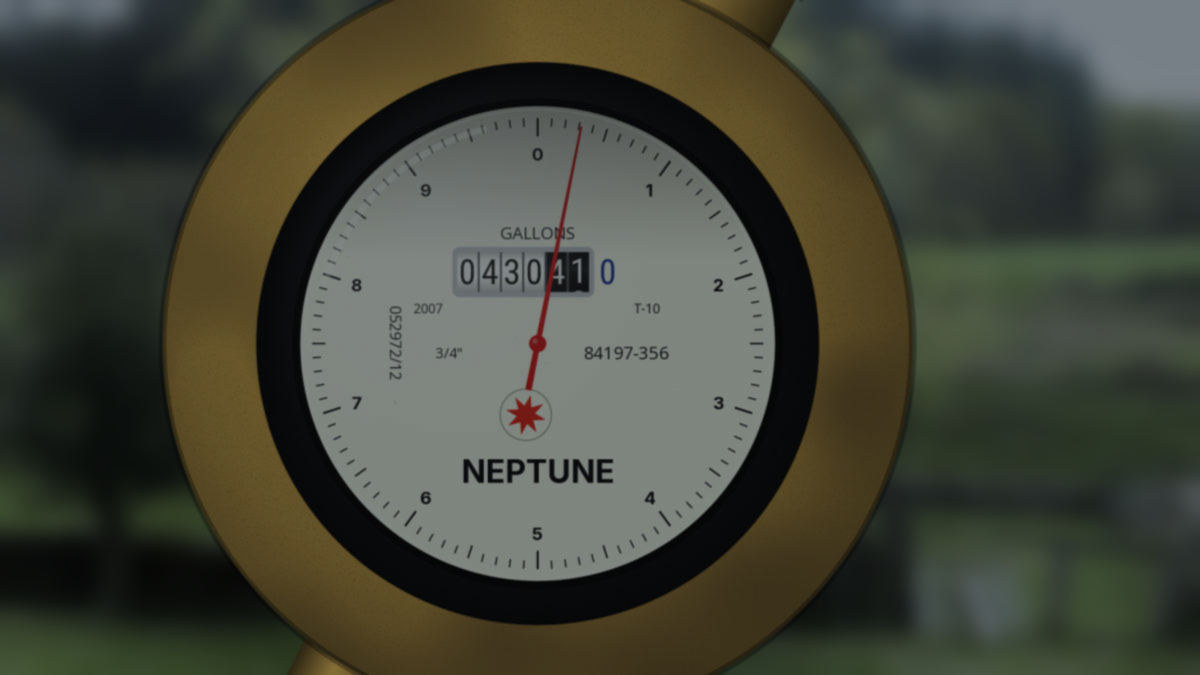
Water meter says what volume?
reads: 430410.3 gal
